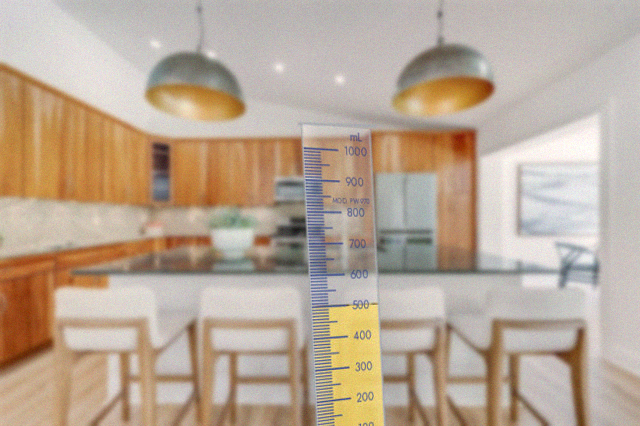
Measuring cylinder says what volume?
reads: 500 mL
